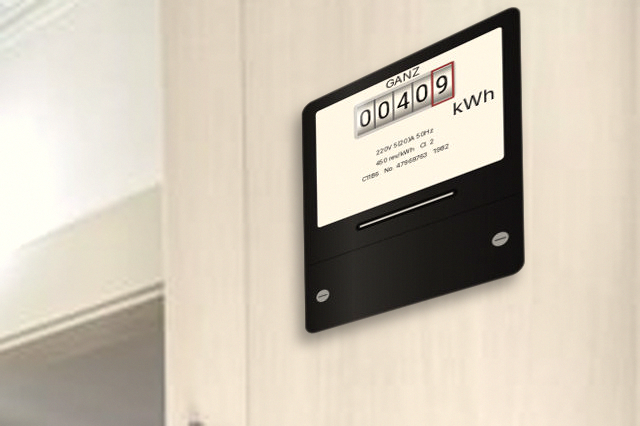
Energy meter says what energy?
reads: 40.9 kWh
